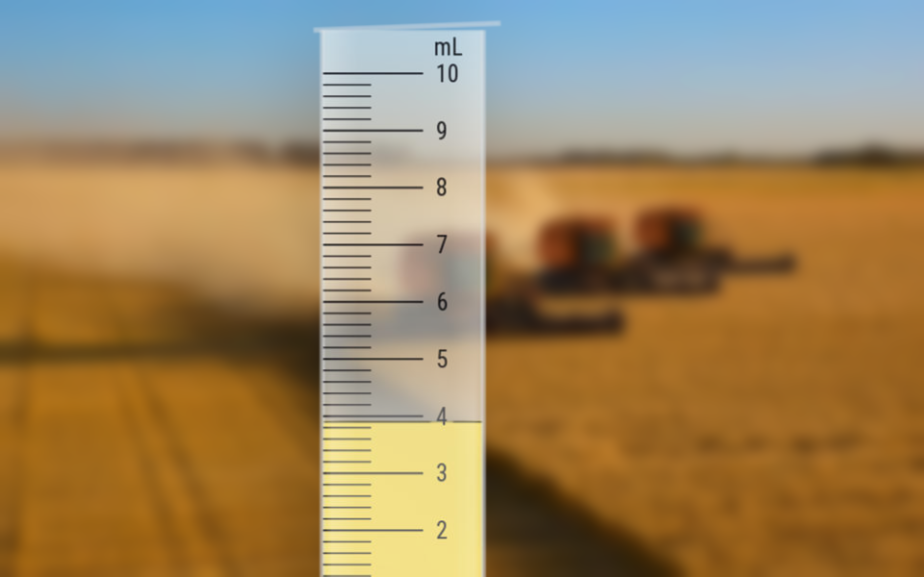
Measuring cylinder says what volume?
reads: 3.9 mL
